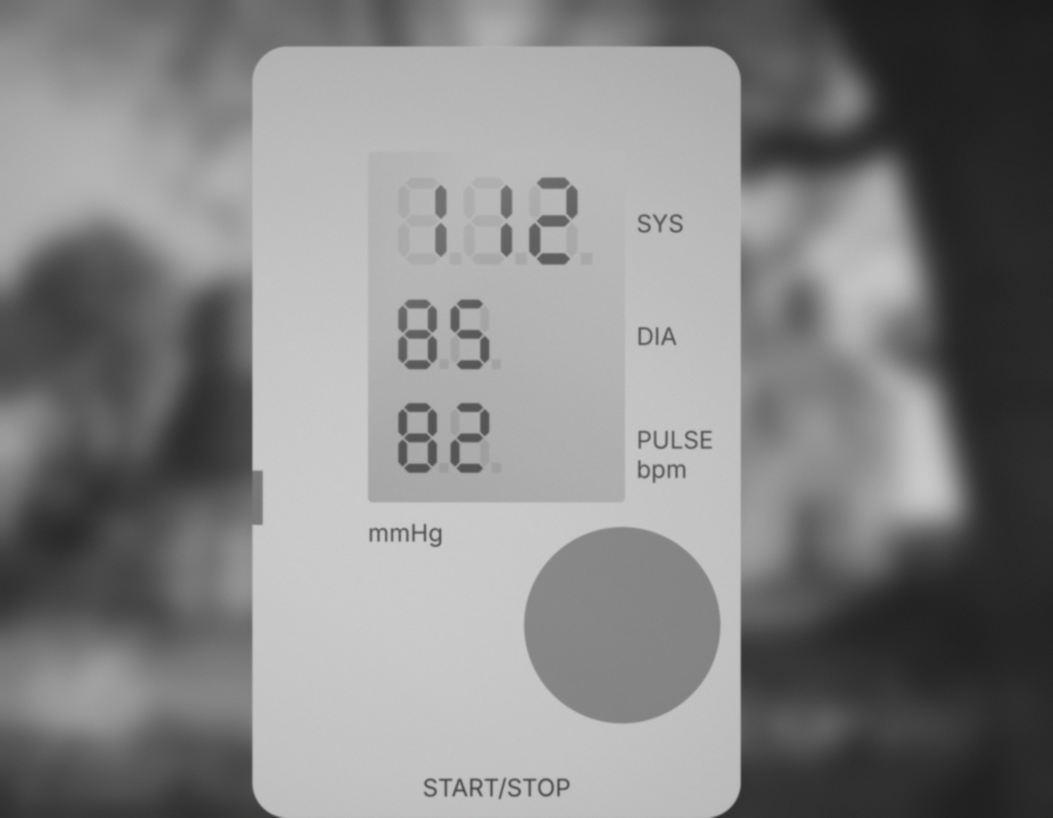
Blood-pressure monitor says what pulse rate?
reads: 82 bpm
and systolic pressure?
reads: 112 mmHg
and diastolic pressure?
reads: 85 mmHg
